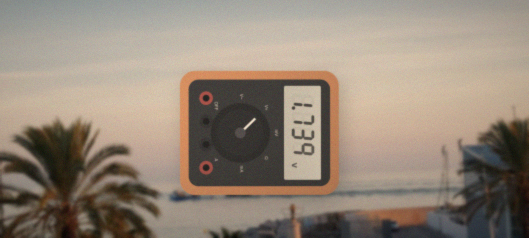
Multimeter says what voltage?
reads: 1.739 V
